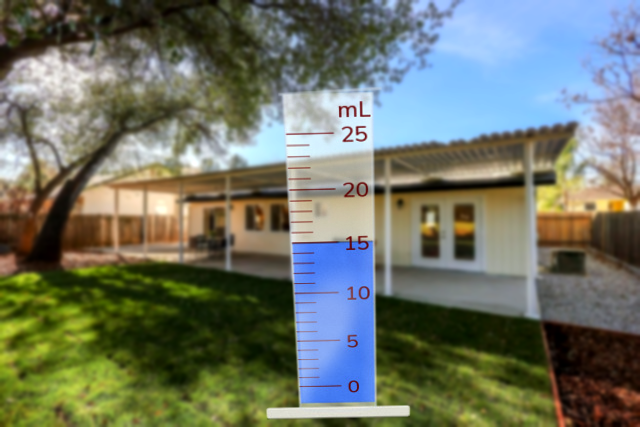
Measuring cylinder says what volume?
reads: 15 mL
